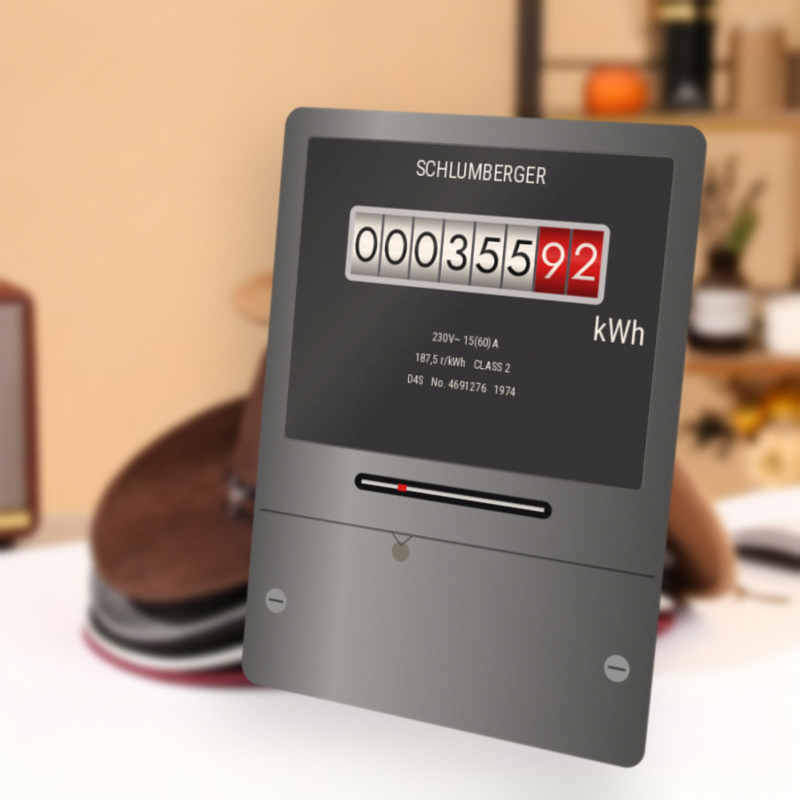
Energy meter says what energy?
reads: 355.92 kWh
